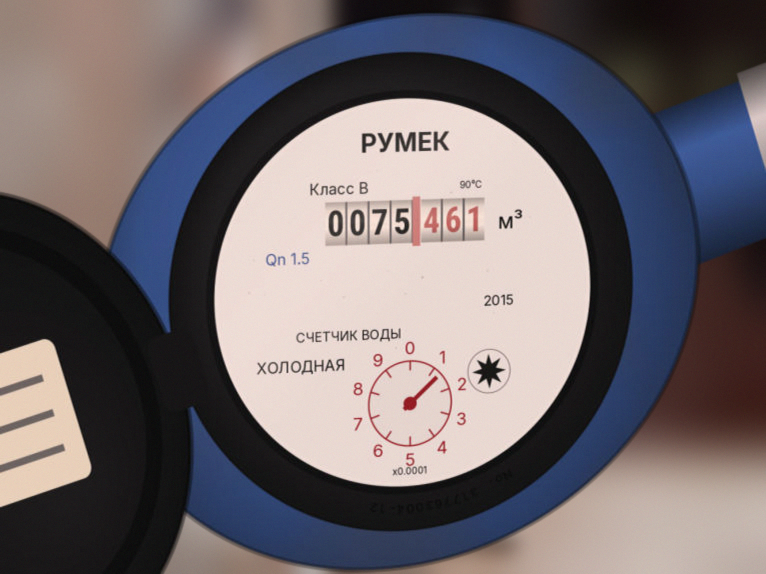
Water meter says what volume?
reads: 75.4611 m³
